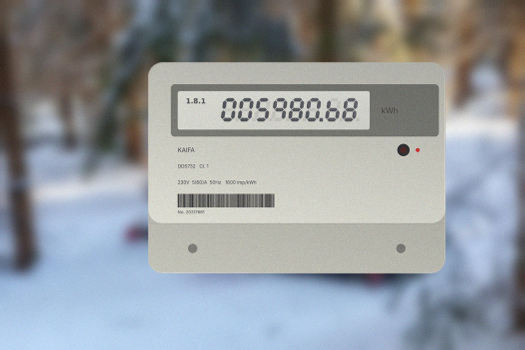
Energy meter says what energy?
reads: 5980.68 kWh
